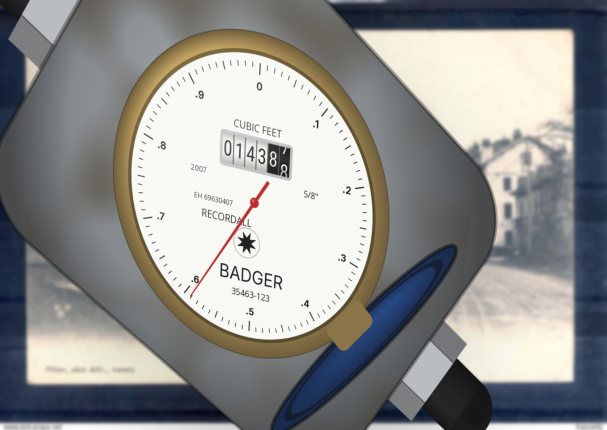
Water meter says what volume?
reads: 14387.59 ft³
